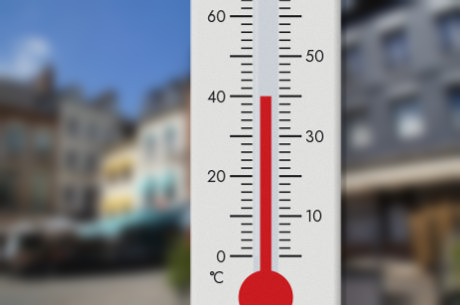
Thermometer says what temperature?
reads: 40 °C
